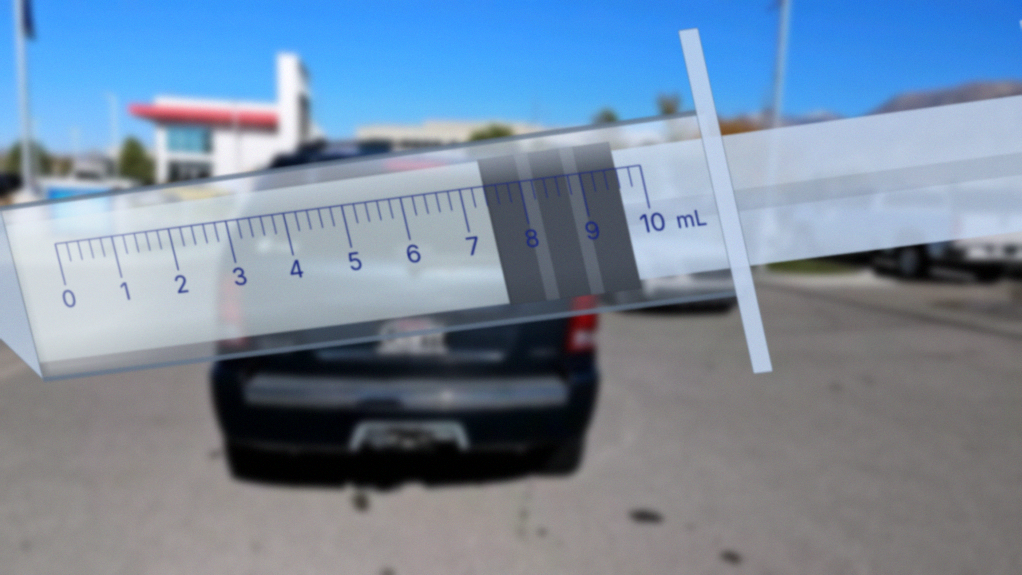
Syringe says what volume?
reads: 7.4 mL
